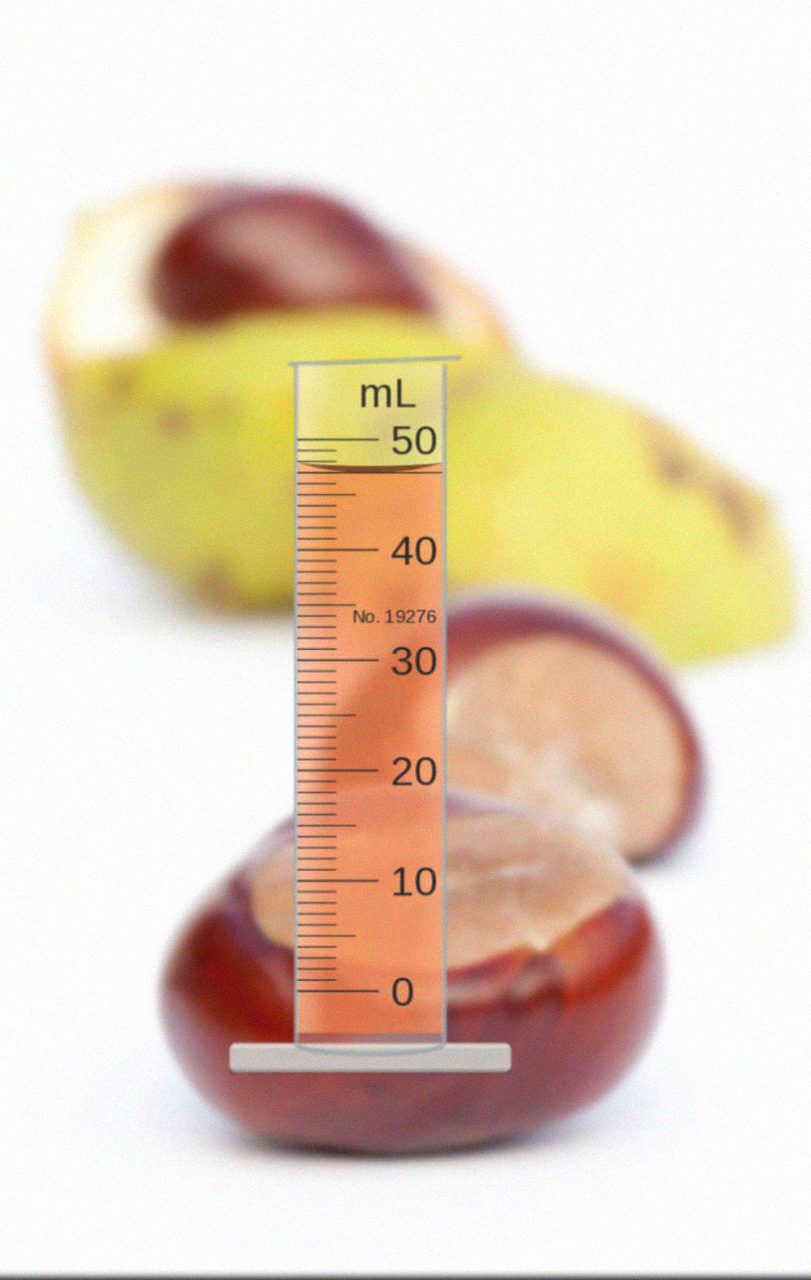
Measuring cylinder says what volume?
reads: 47 mL
